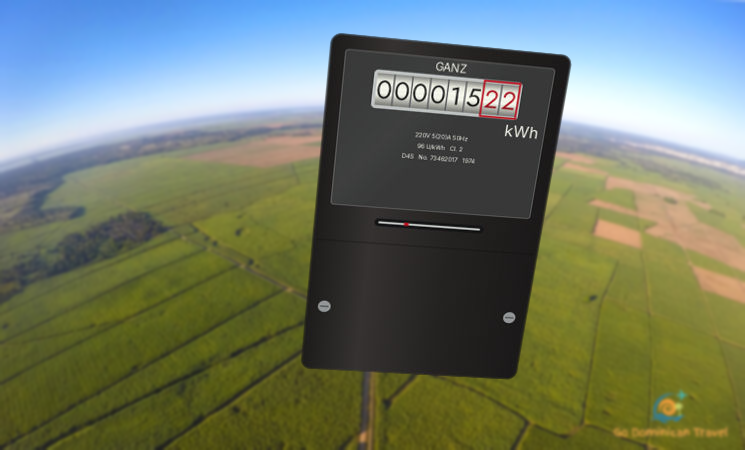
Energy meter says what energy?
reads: 15.22 kWh
